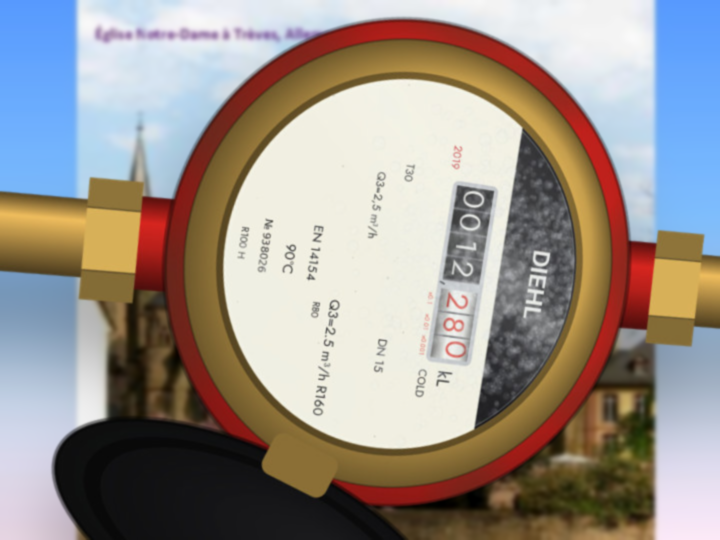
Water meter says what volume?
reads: 12.280 kL
